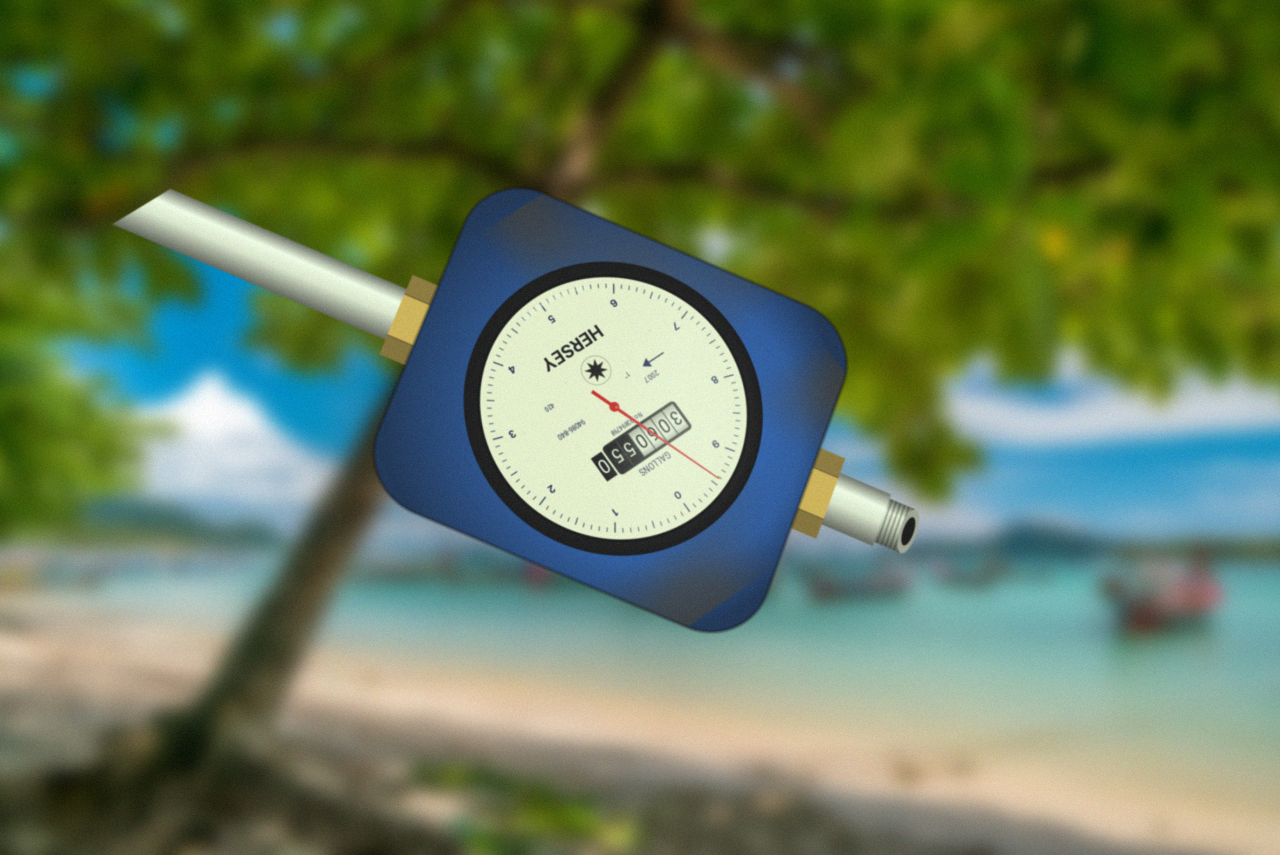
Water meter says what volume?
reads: 3060549.4 gal
